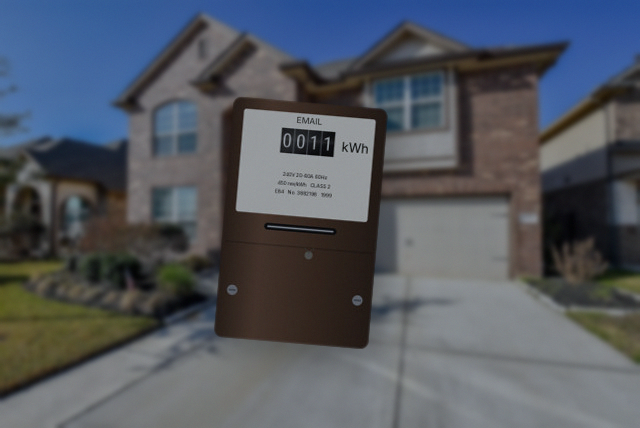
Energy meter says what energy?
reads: 11 kWh
